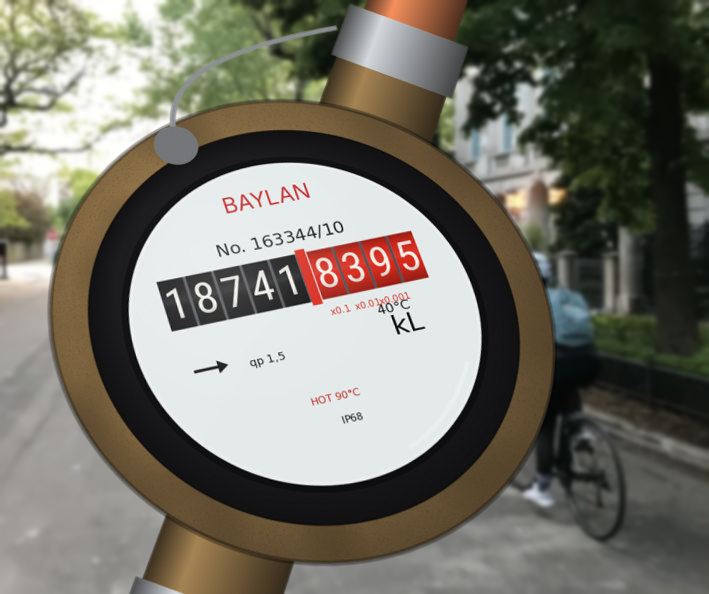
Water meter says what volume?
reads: 18741.8395 kL
